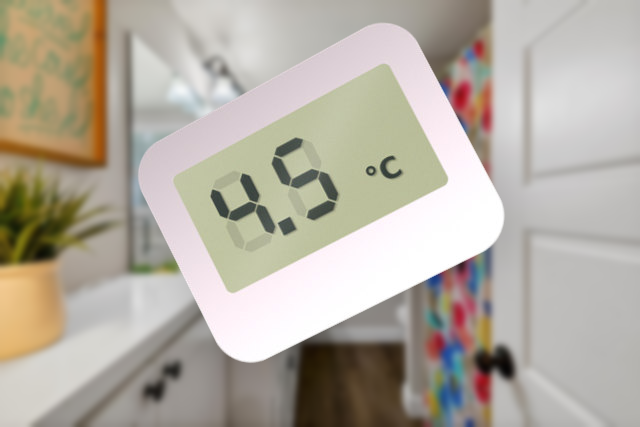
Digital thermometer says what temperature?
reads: 4.5 °C
